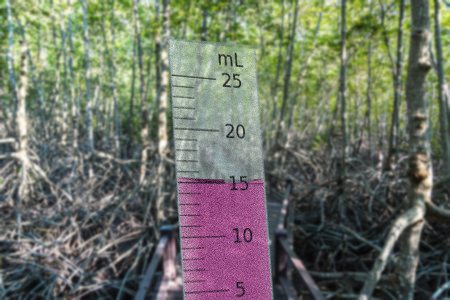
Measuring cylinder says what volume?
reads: 15 mL
